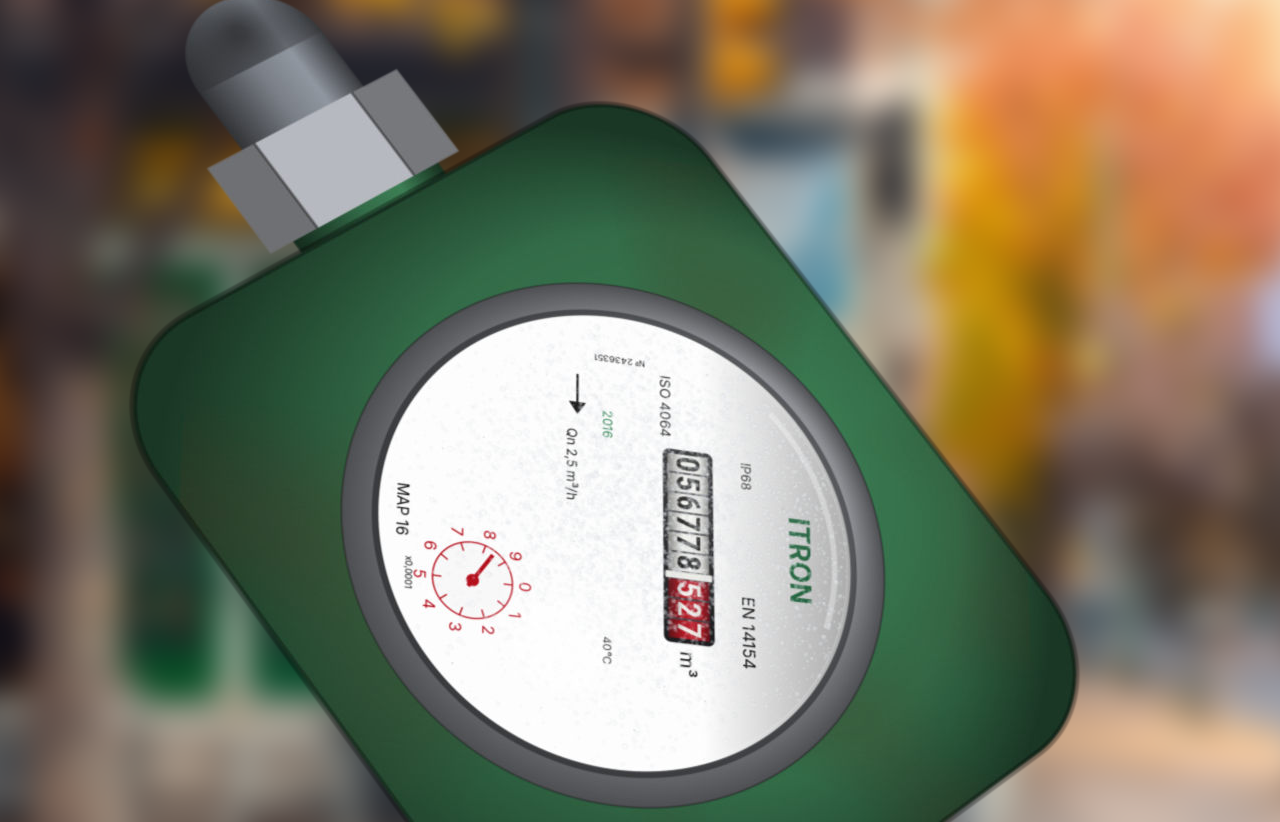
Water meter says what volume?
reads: 56778.5278 m³
